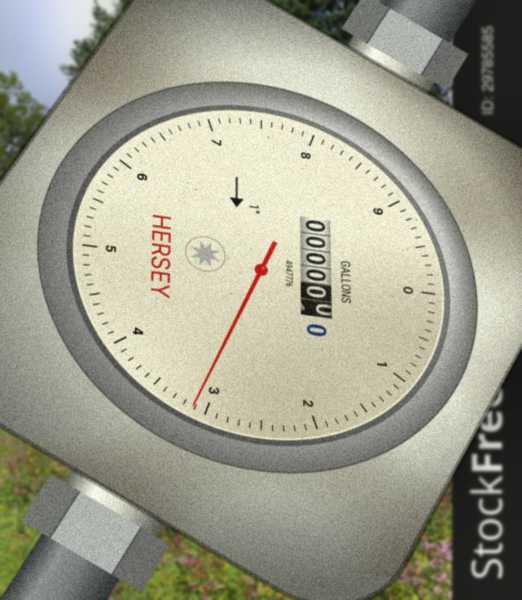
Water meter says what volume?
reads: 3.1 gal
